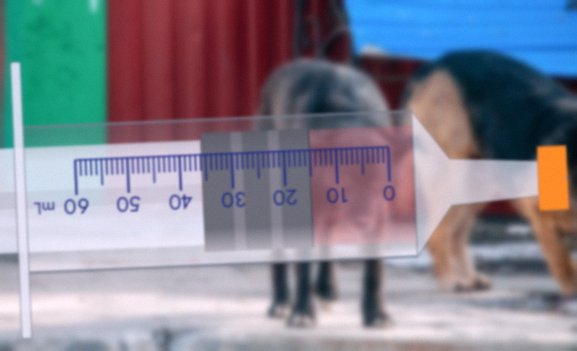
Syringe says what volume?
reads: 15 mL
